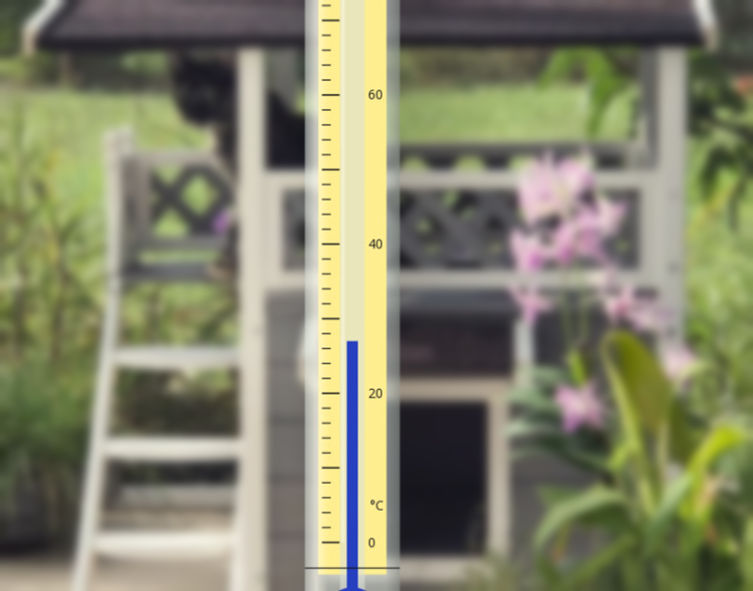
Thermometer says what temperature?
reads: 27 °C
